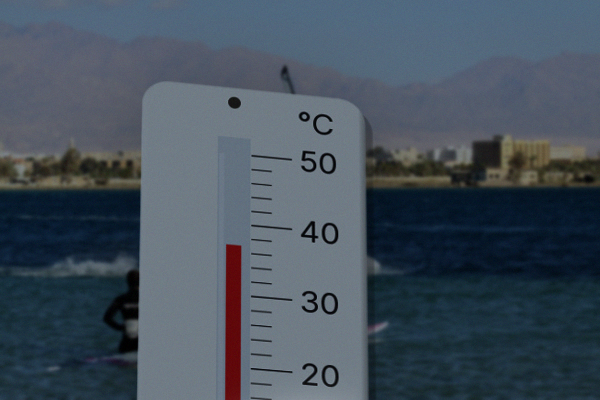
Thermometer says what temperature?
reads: 37 °C
